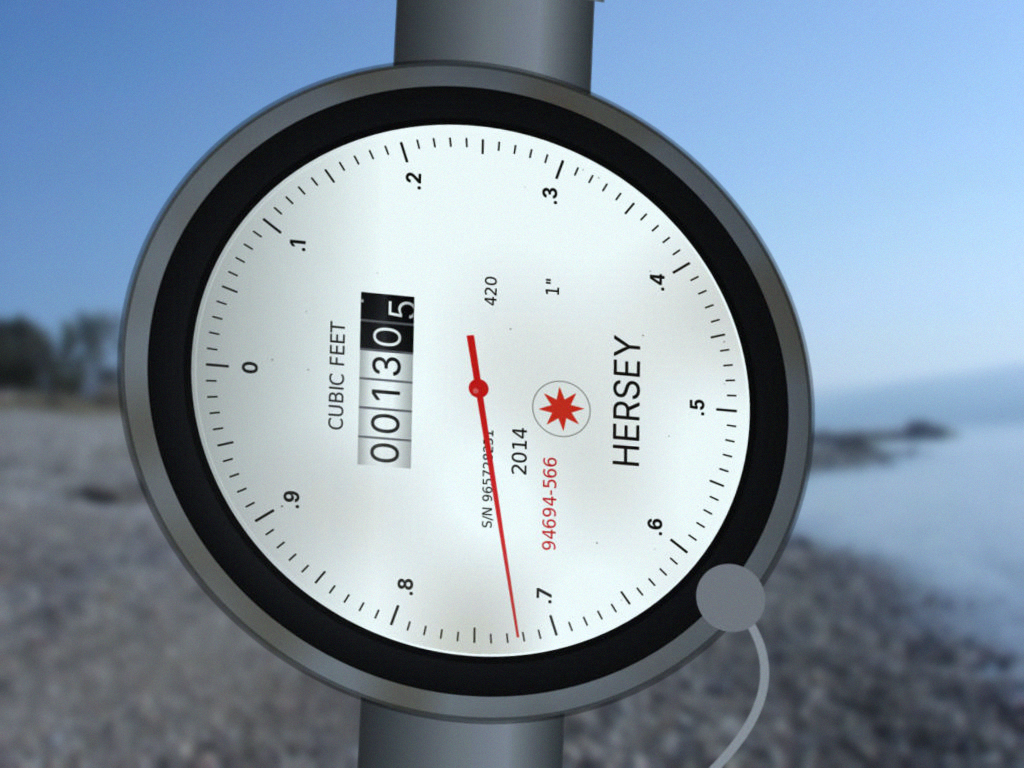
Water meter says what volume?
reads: 1304.72 ft³
